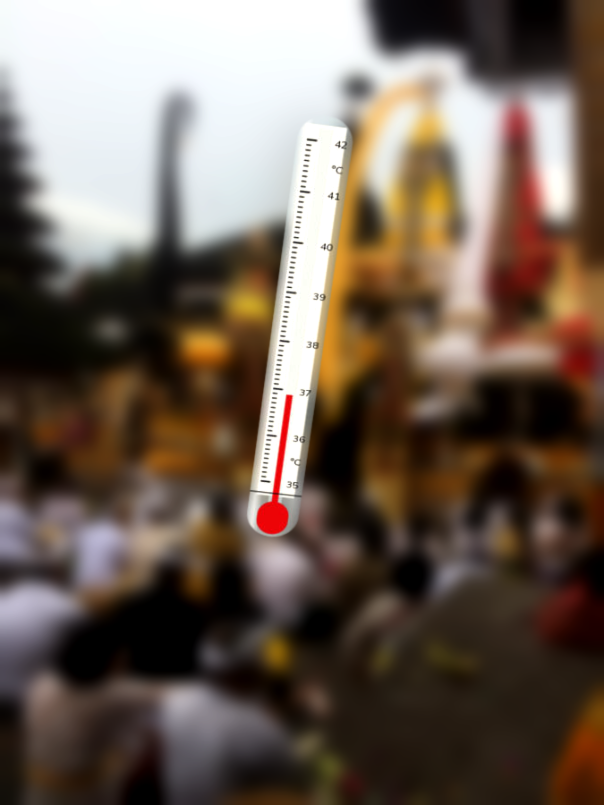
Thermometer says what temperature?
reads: 36.9 °C
